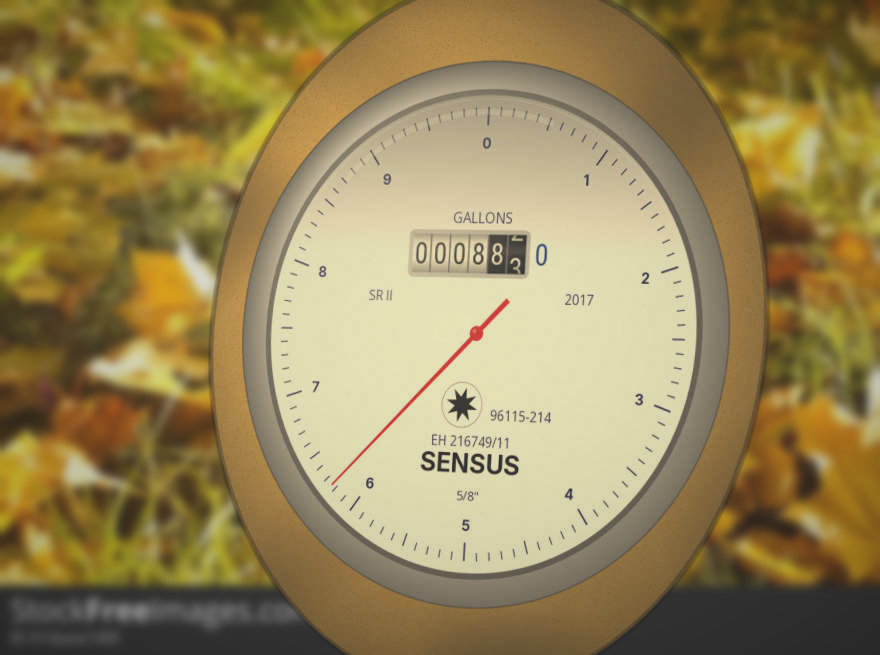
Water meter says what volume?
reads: 8826.2 gal
